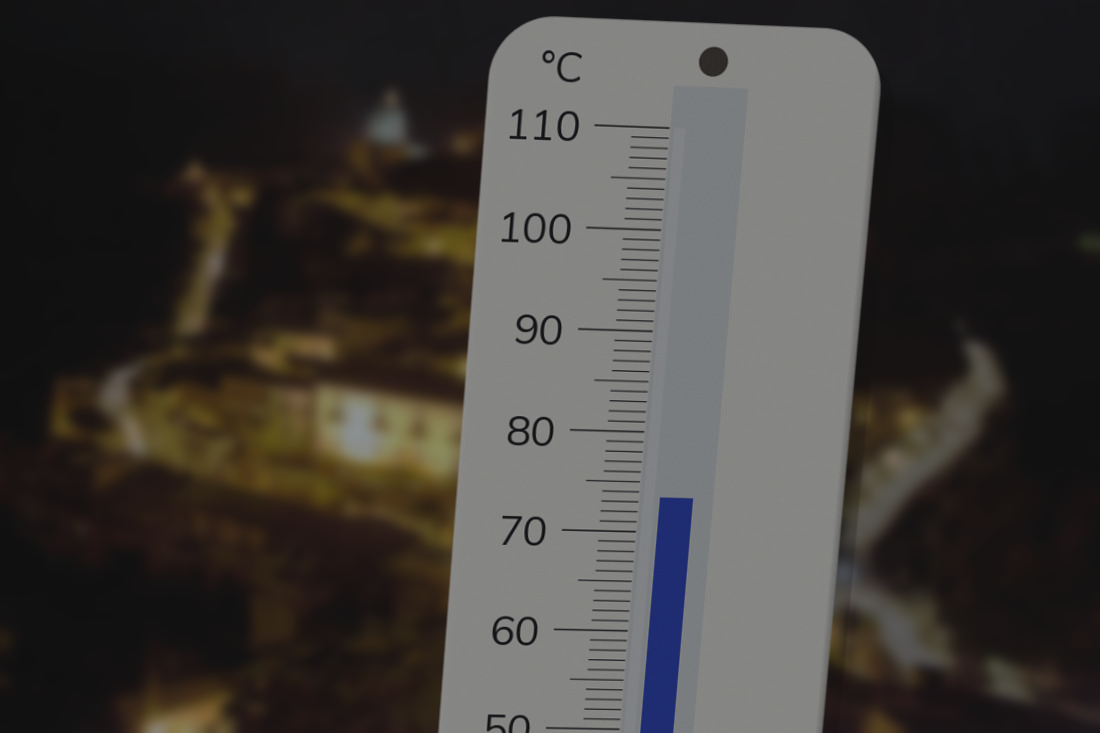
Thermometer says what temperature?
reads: 73.5 °C
